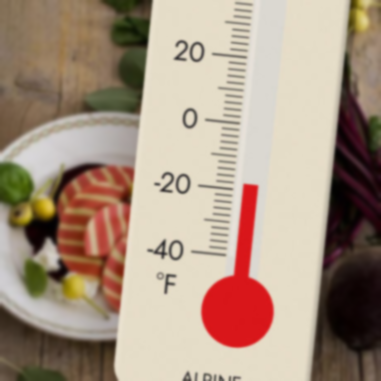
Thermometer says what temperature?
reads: -18 °F
